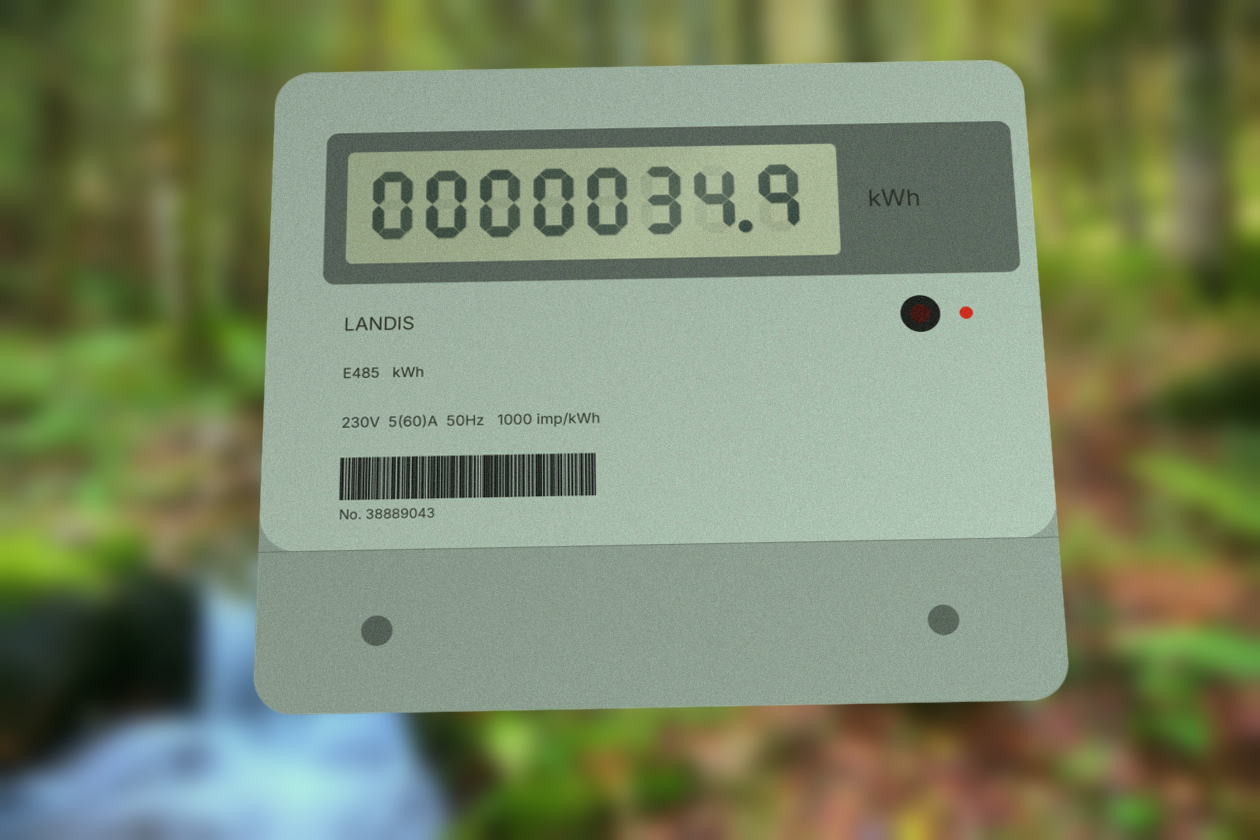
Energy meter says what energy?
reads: 34.9 kWh
